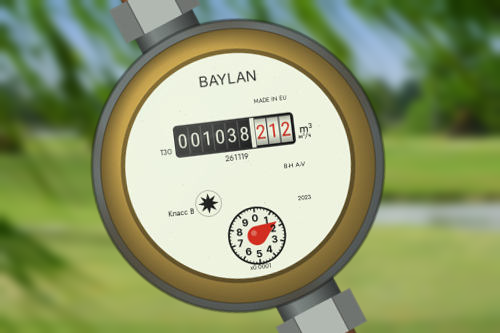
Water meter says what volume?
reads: 1038.2121 m³
